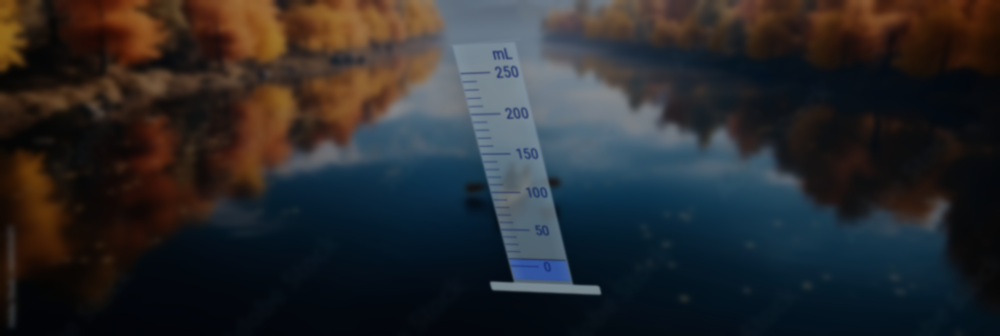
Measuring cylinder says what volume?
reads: 10 mL
